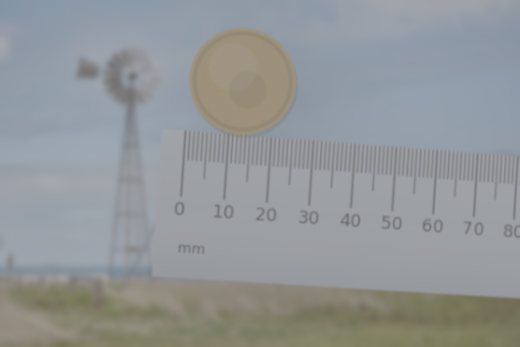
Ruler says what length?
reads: 25 mm
